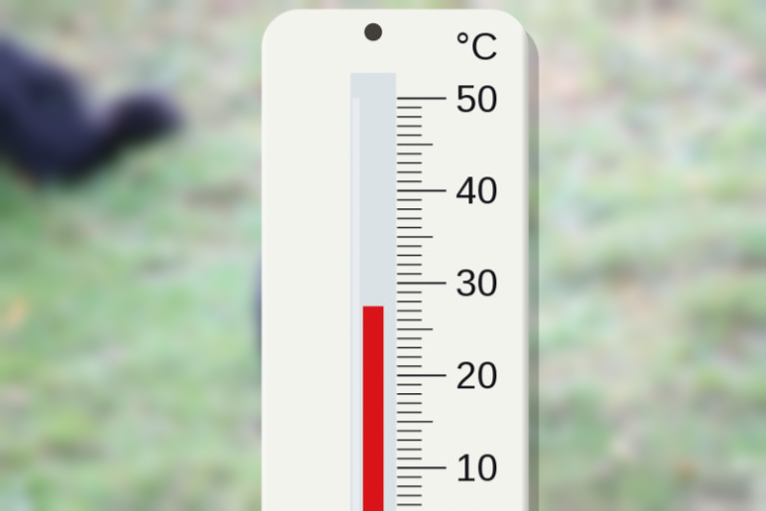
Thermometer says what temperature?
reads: 27.5 °C
